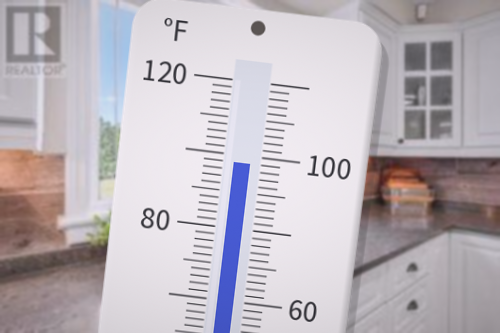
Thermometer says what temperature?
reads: 98 °F
